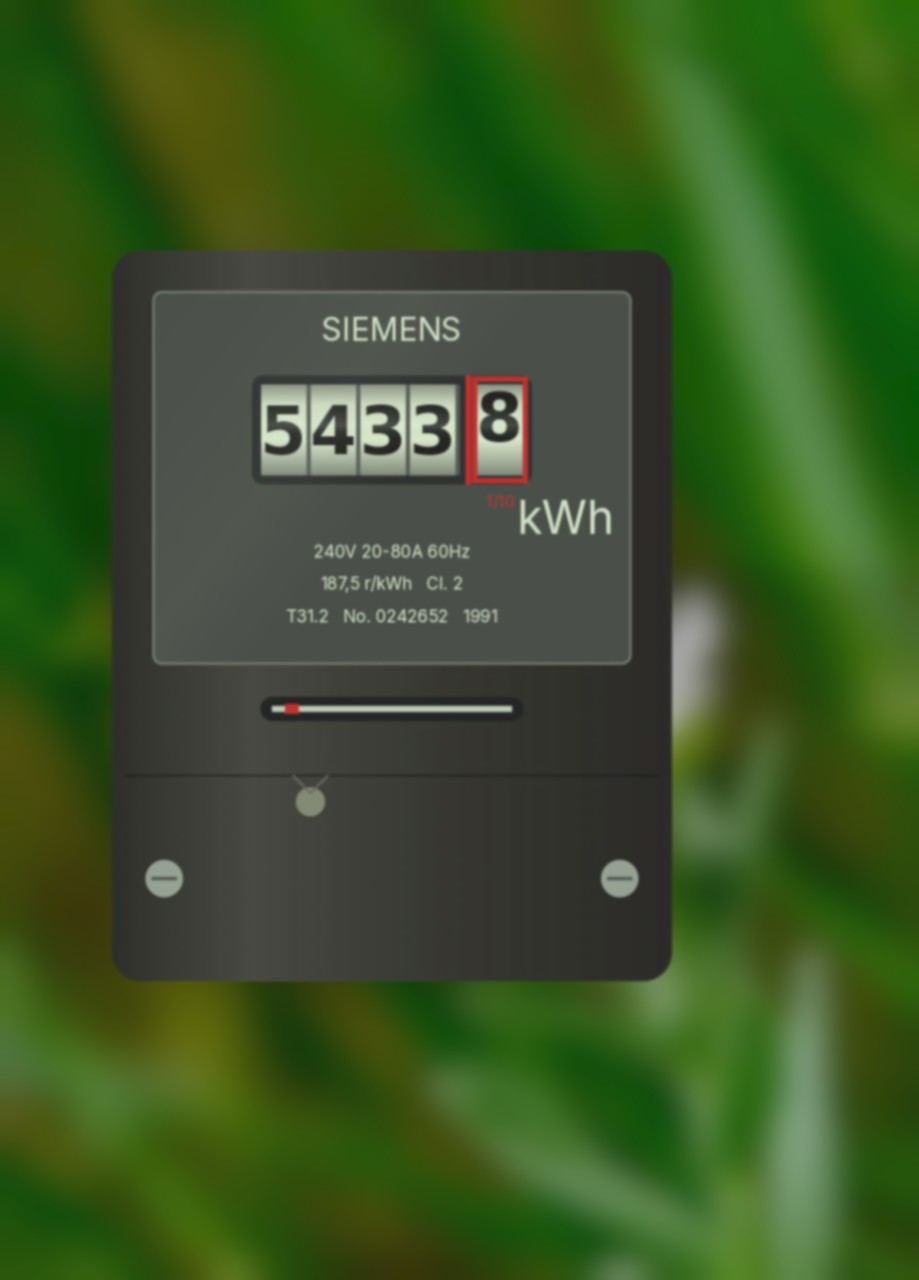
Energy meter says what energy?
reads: 5433.8 kWh
